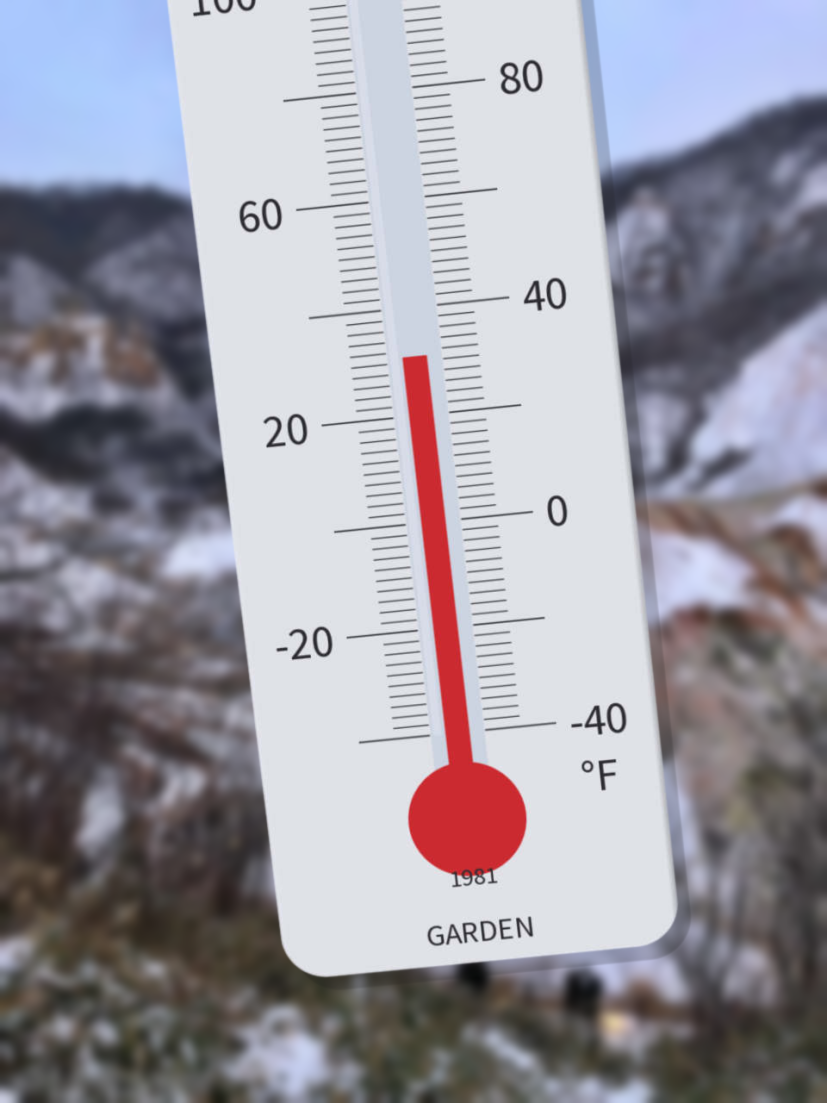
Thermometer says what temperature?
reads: 31 °F
